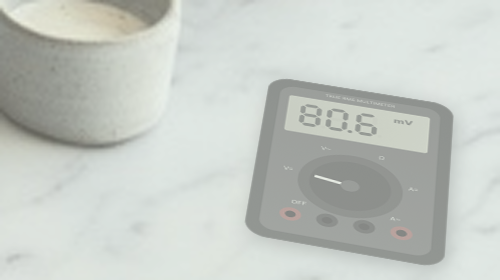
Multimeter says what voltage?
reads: 80.6 mV
